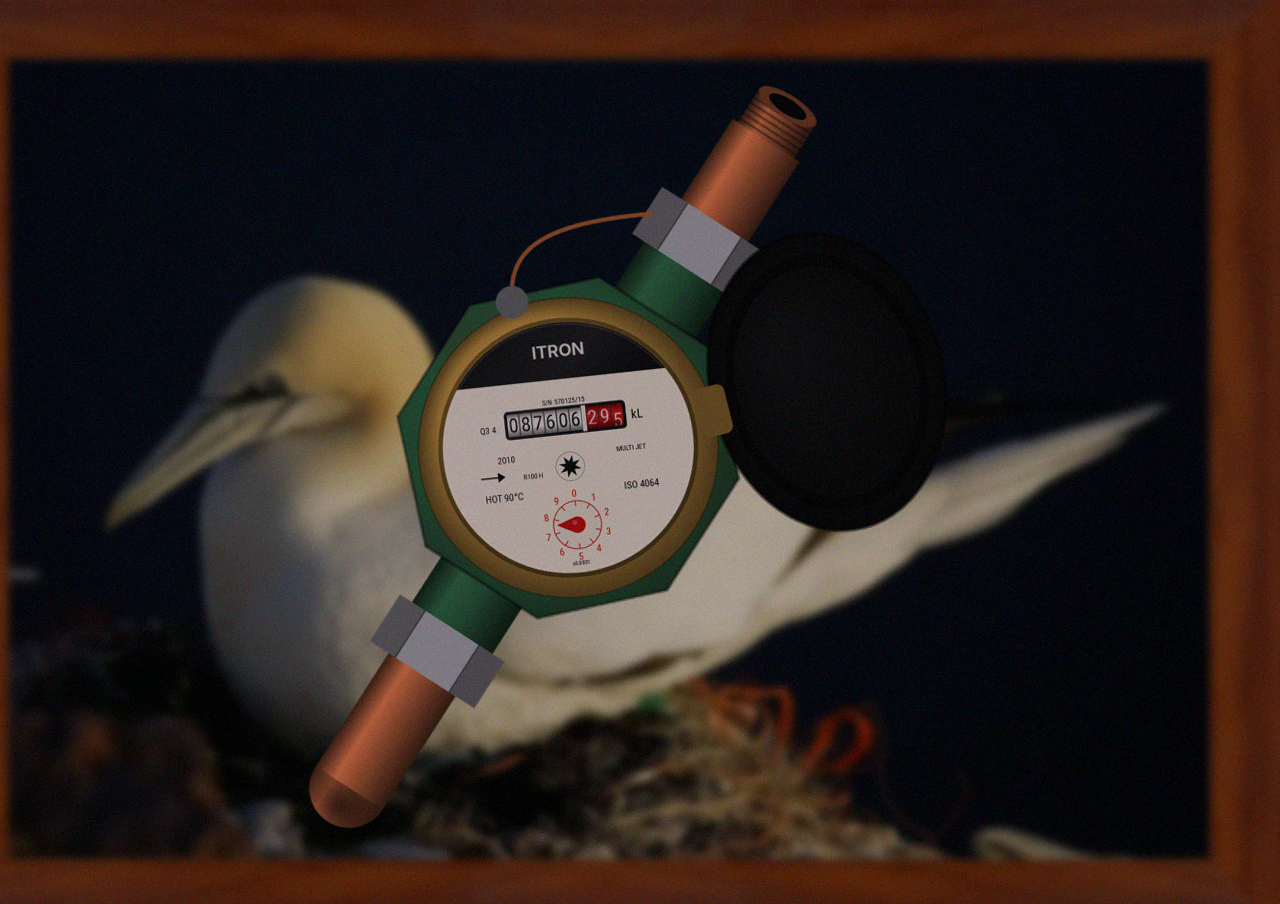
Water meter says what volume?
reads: 87606.2947 kL
